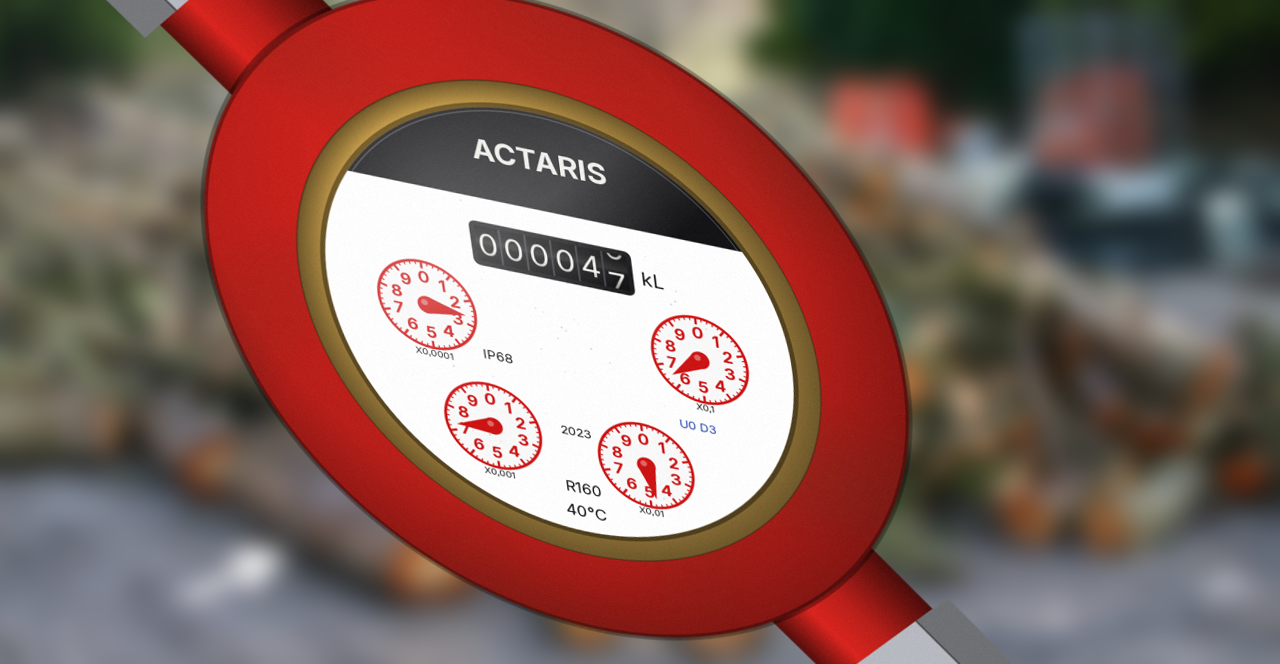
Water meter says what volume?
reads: 46.6472 kL
